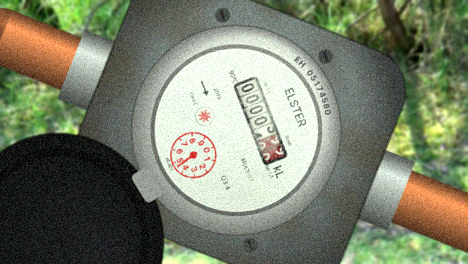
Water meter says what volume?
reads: 3.994 kL
